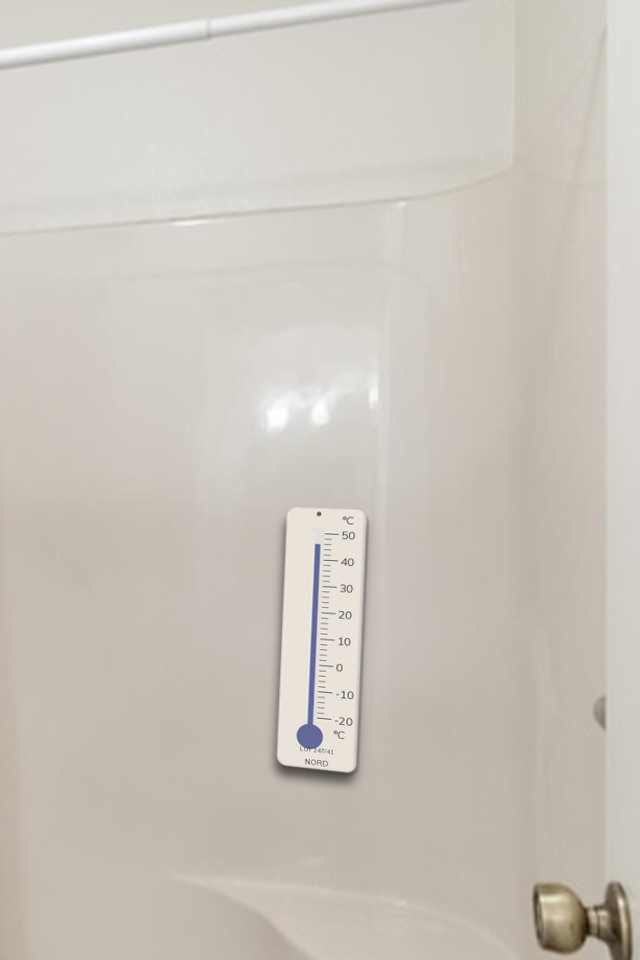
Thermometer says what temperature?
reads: 46 °C
